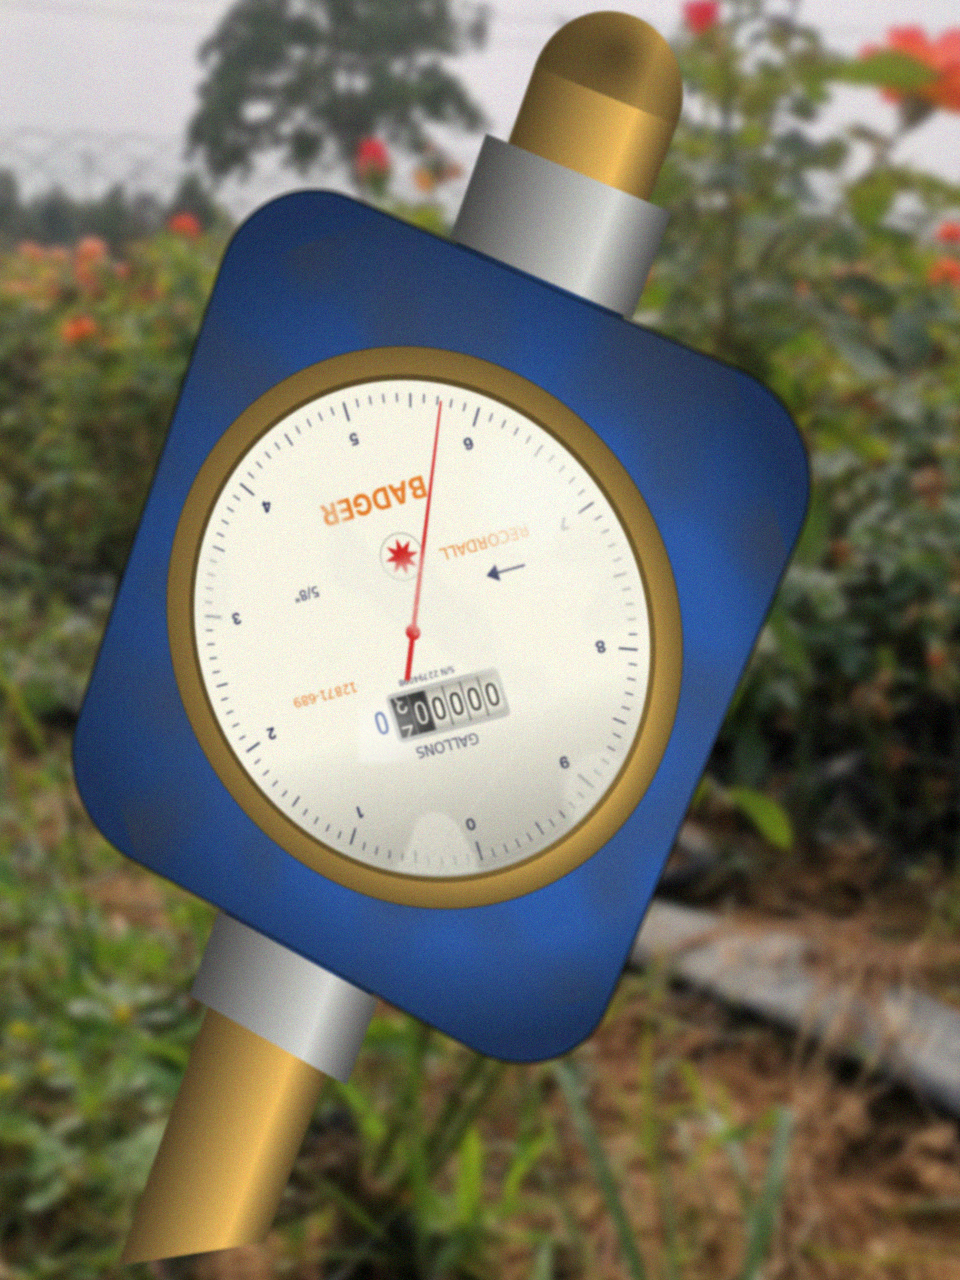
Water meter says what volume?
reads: 25.7 gal
